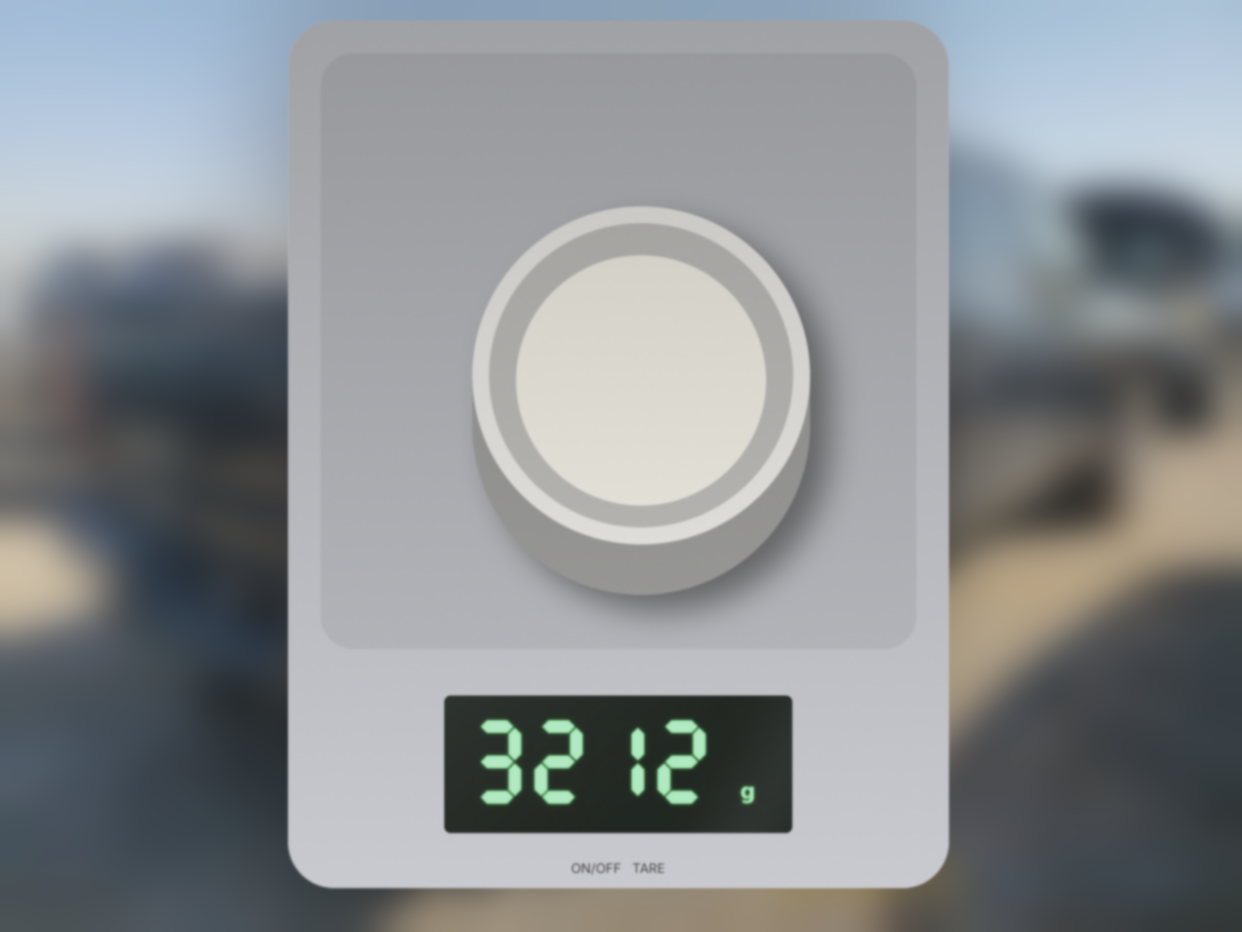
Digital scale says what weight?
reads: 3212 g
